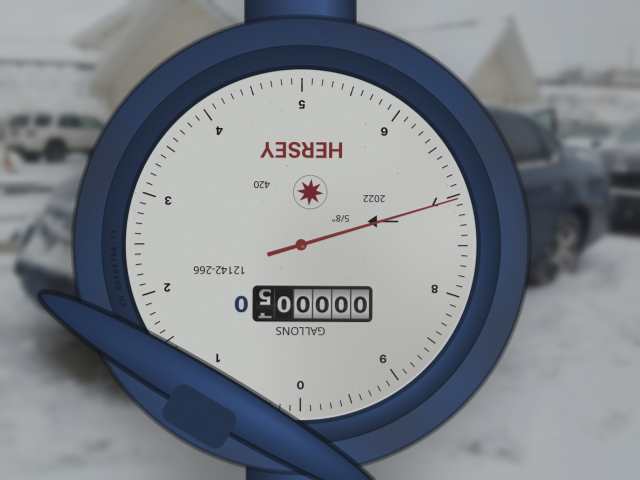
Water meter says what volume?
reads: 47.0 gal
